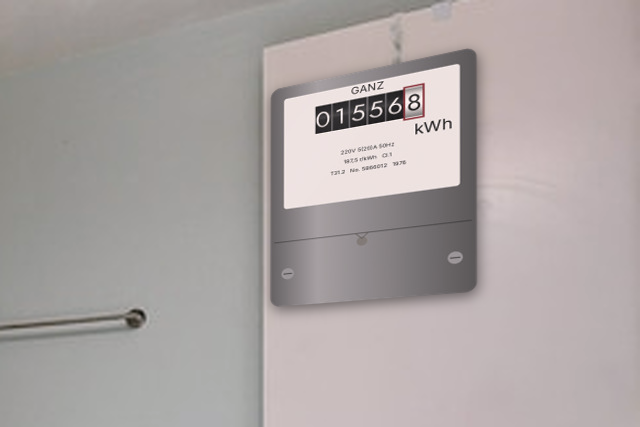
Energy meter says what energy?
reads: 1556.8 kWh
